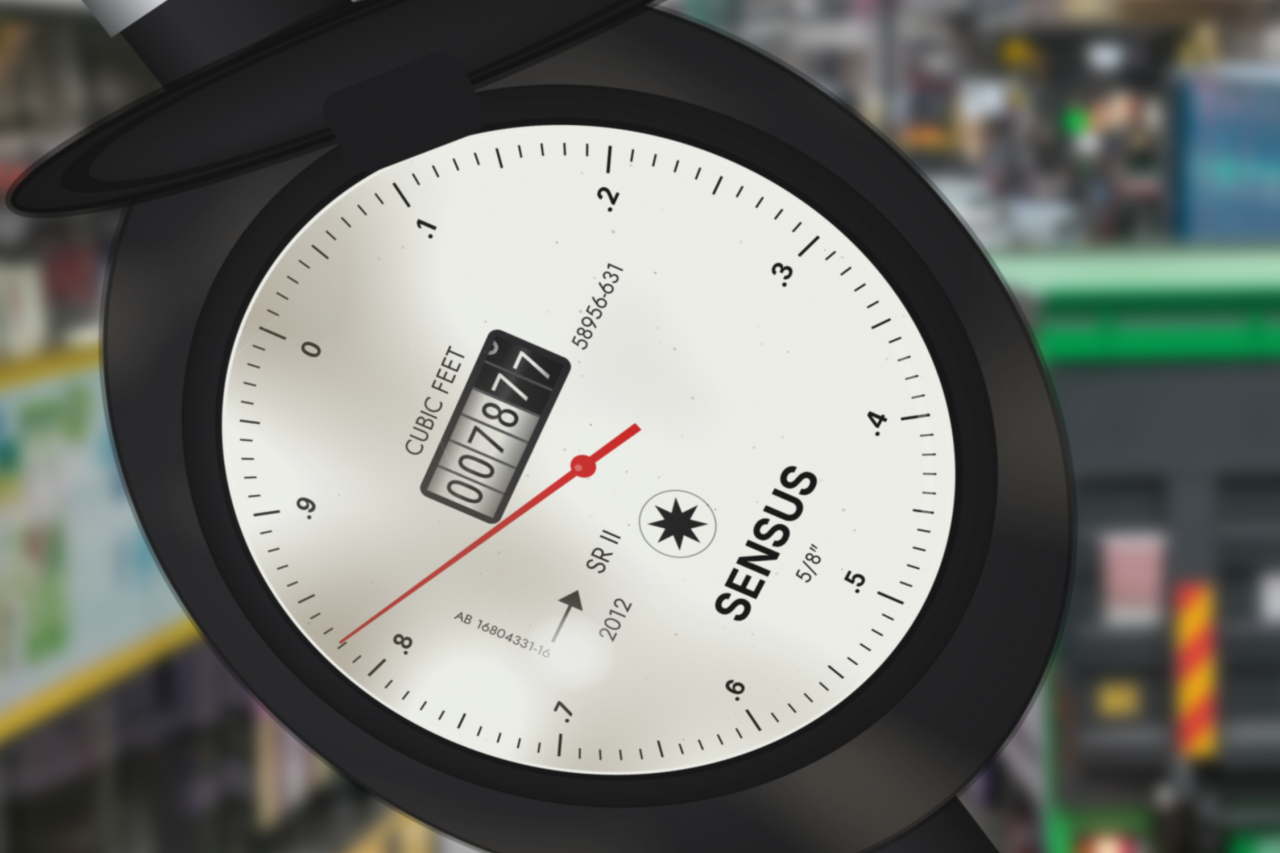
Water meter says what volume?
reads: 7876.82 ft³
